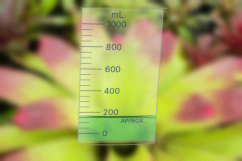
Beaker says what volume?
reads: 150 mL
